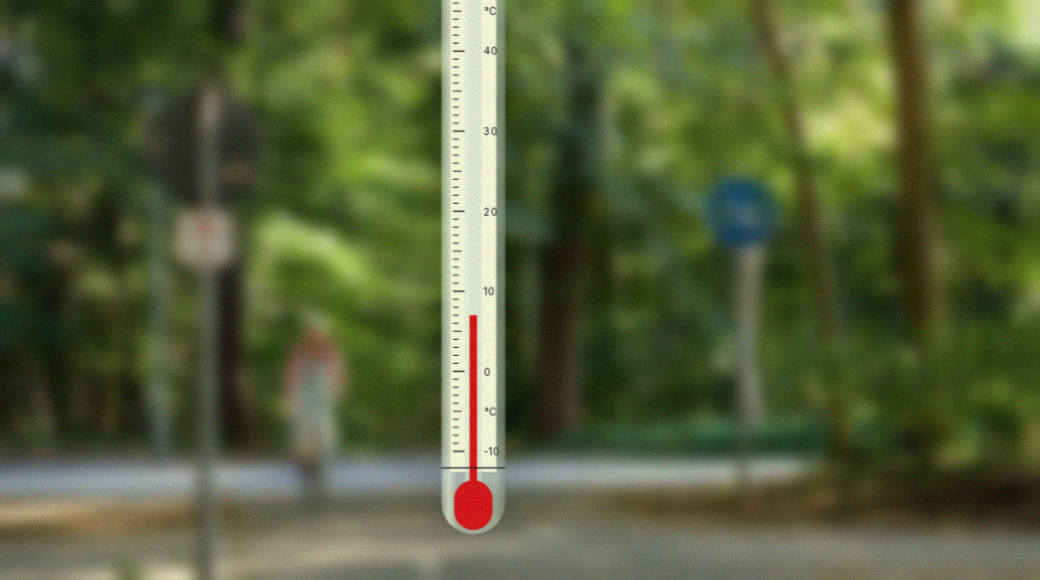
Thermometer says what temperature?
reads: 7 °C
